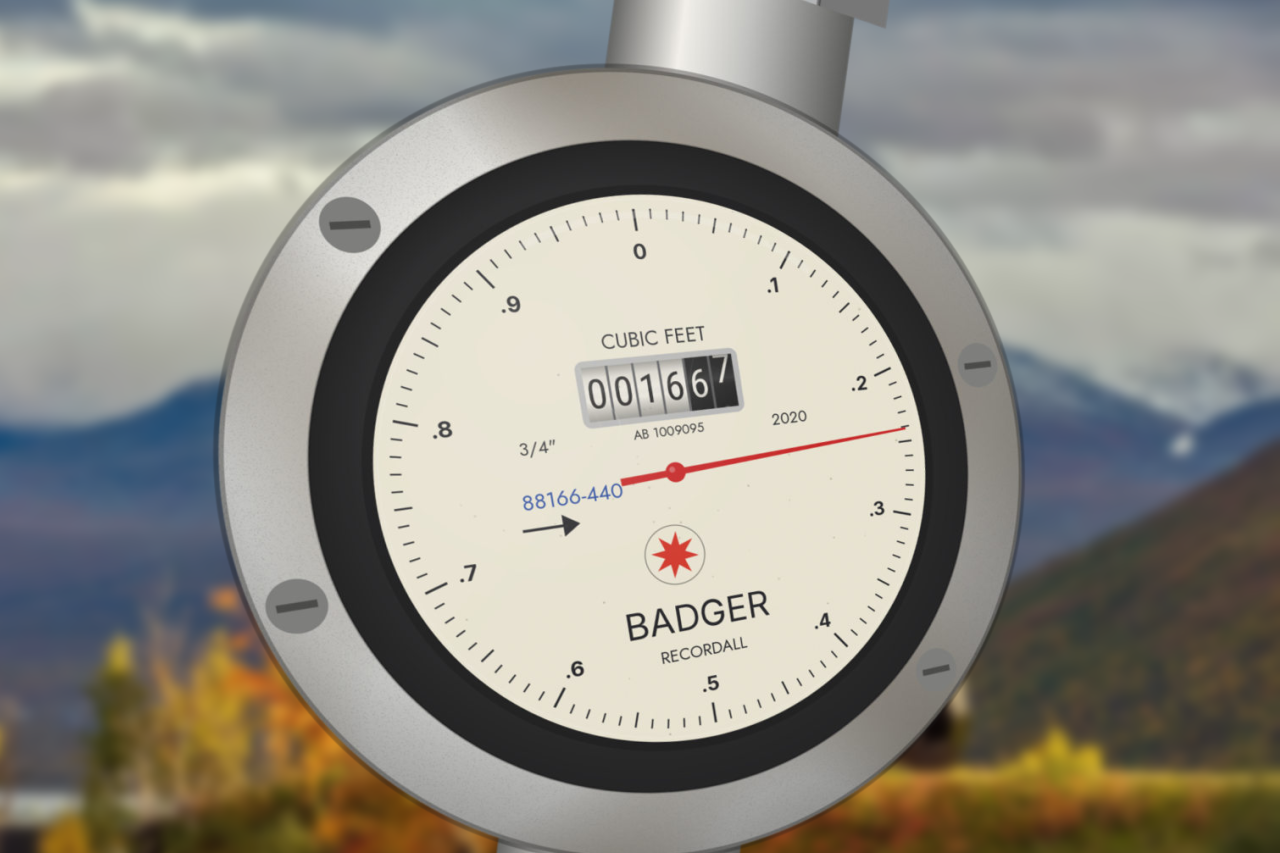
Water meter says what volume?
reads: 1667.24 ft³
